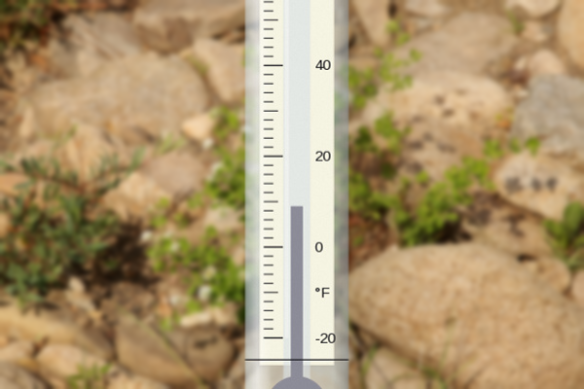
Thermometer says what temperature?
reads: 9 °F
